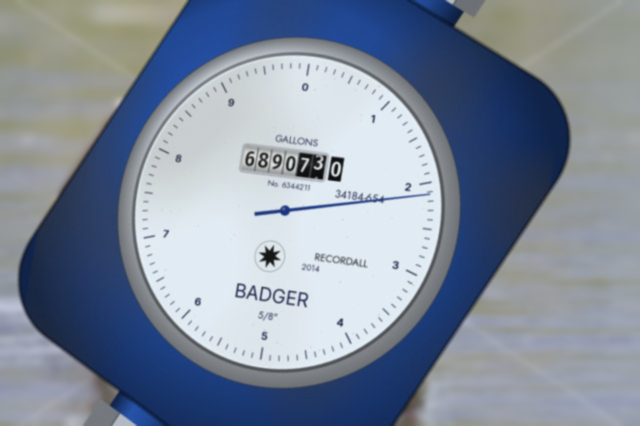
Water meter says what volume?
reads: 6890732.1 gal
